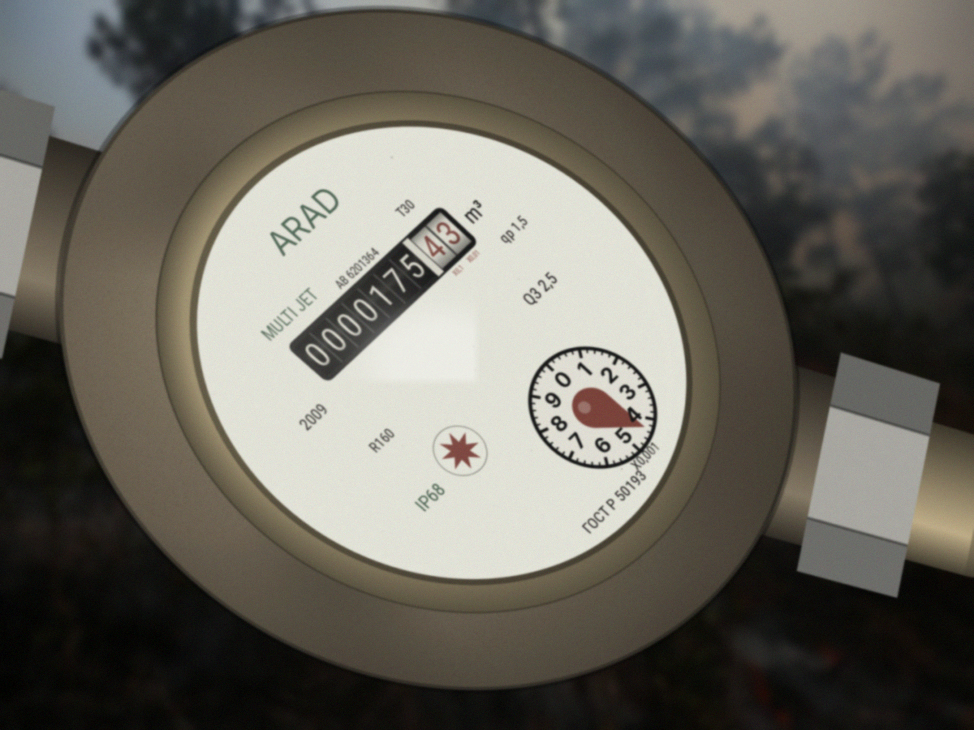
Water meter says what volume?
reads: 175.434 m³
